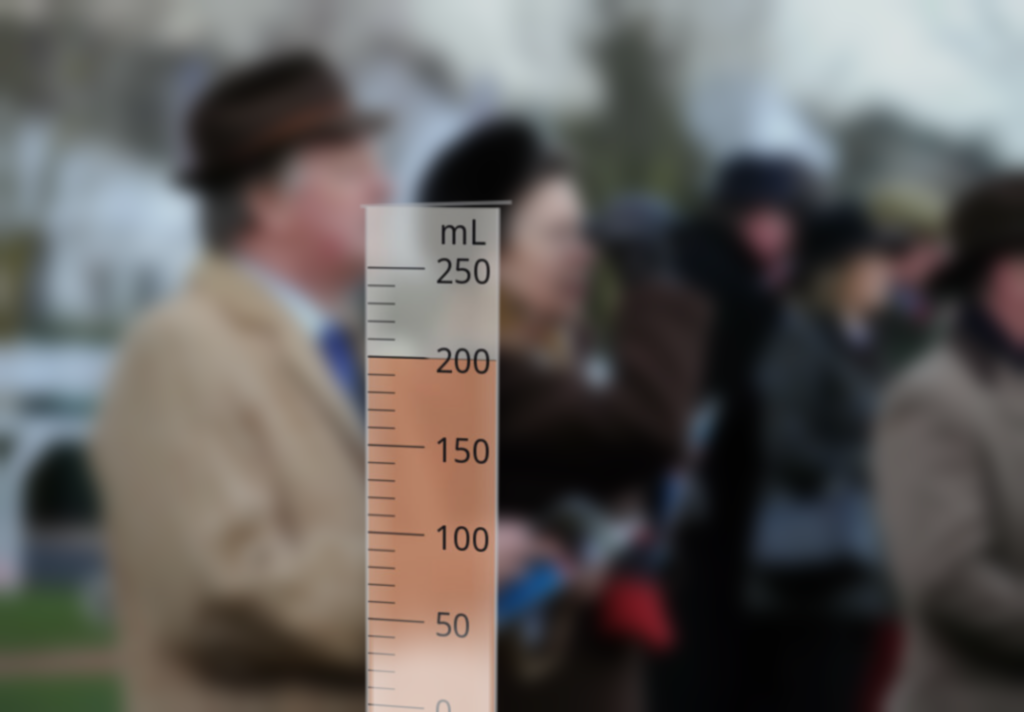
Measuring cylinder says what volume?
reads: 200 mL
